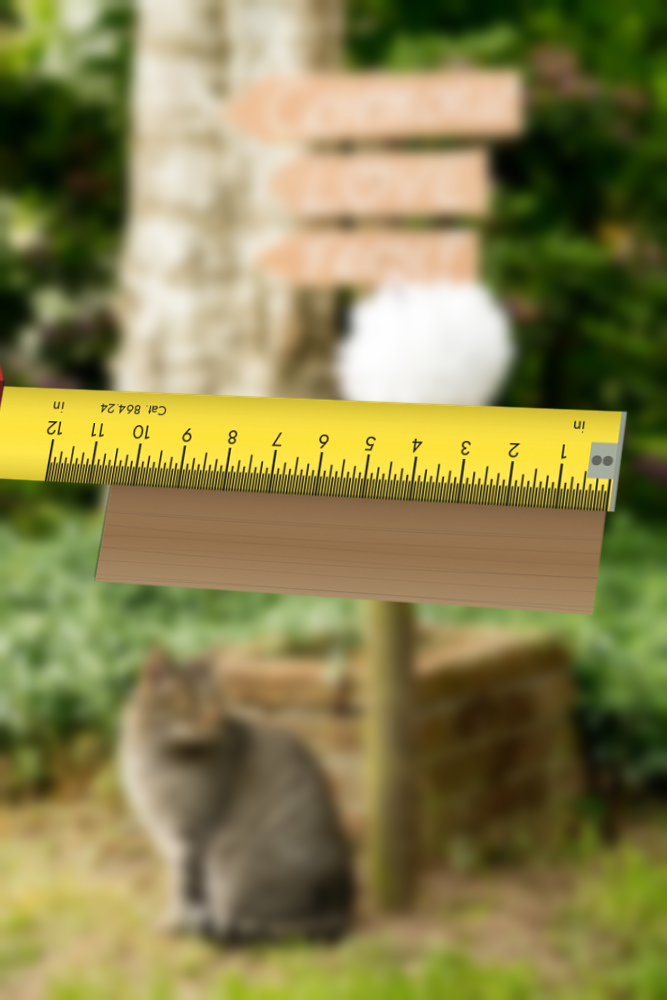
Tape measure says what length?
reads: 10.5 in
